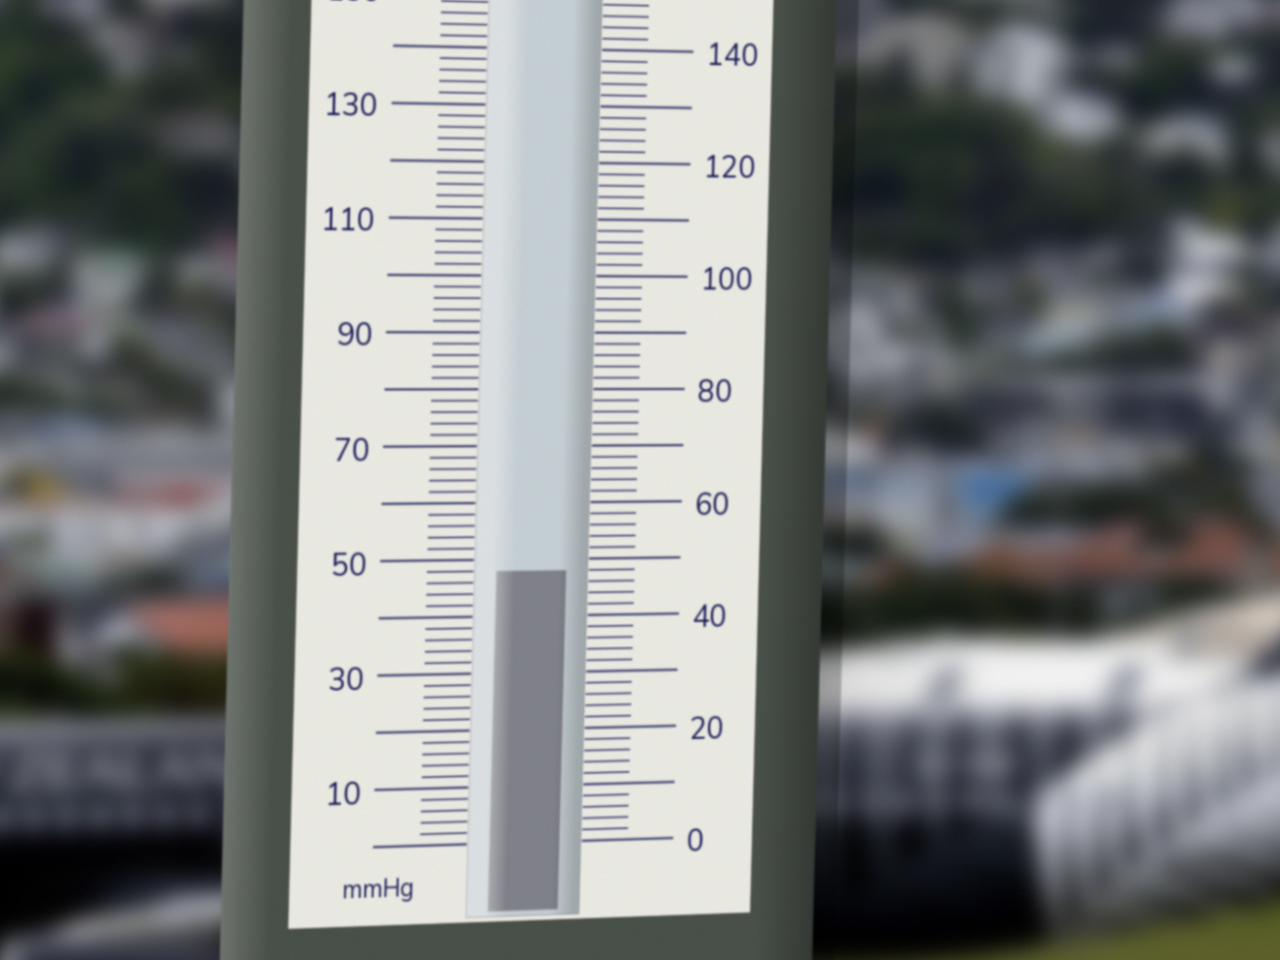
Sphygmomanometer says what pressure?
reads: 48 mmHg
